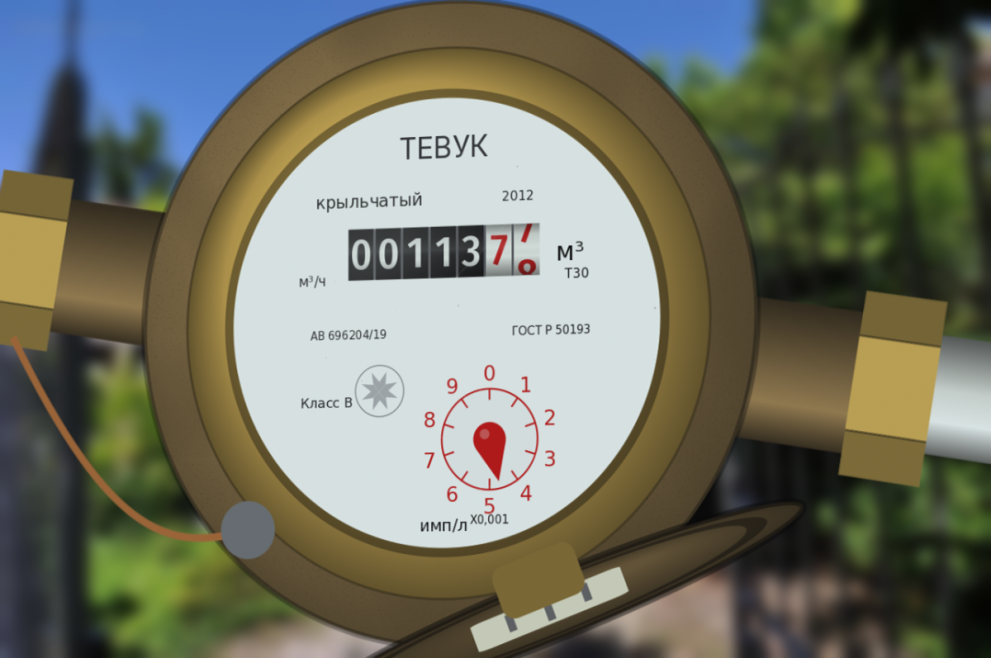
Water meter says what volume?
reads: 113.774 m³
